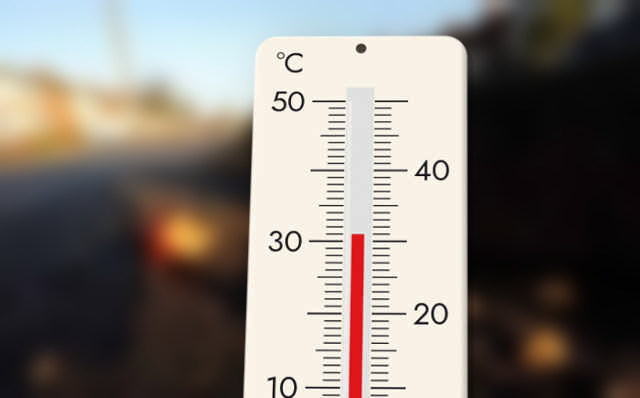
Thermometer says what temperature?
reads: 31 °C
